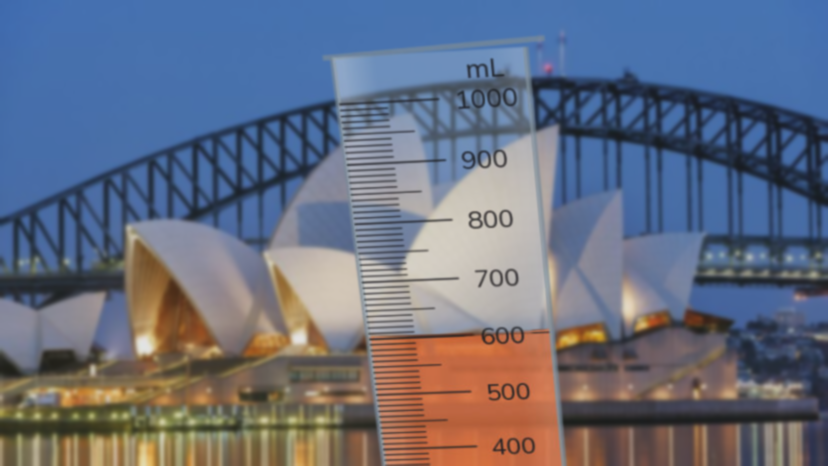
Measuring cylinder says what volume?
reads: 600 mL
